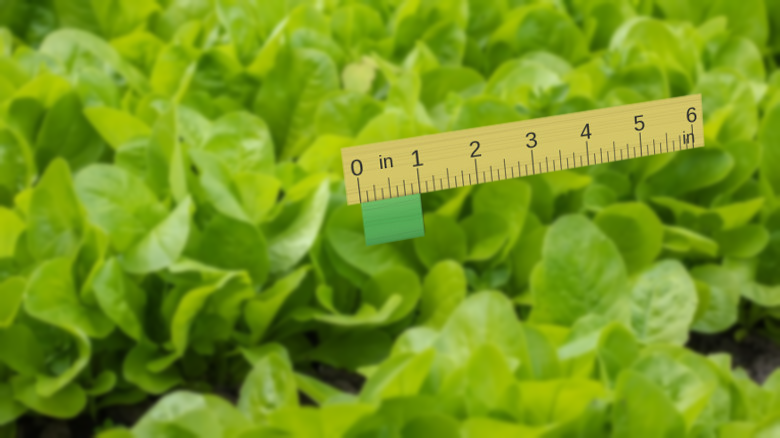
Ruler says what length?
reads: 1 in
